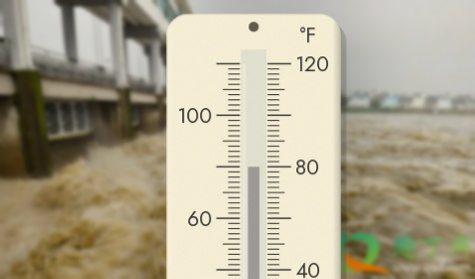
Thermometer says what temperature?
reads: 80 °F
